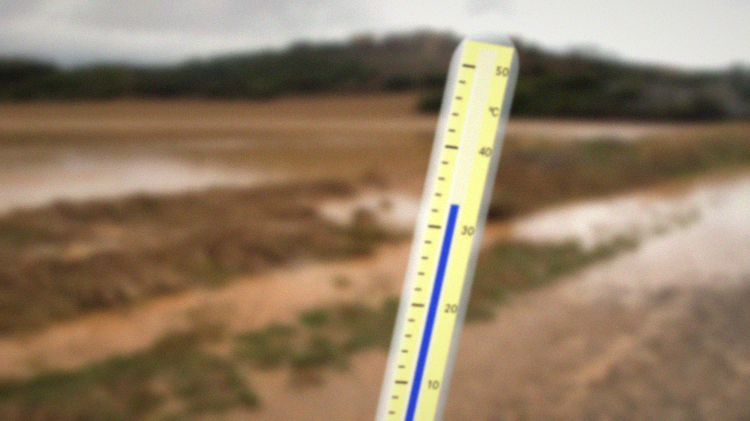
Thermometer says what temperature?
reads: 33 °C
